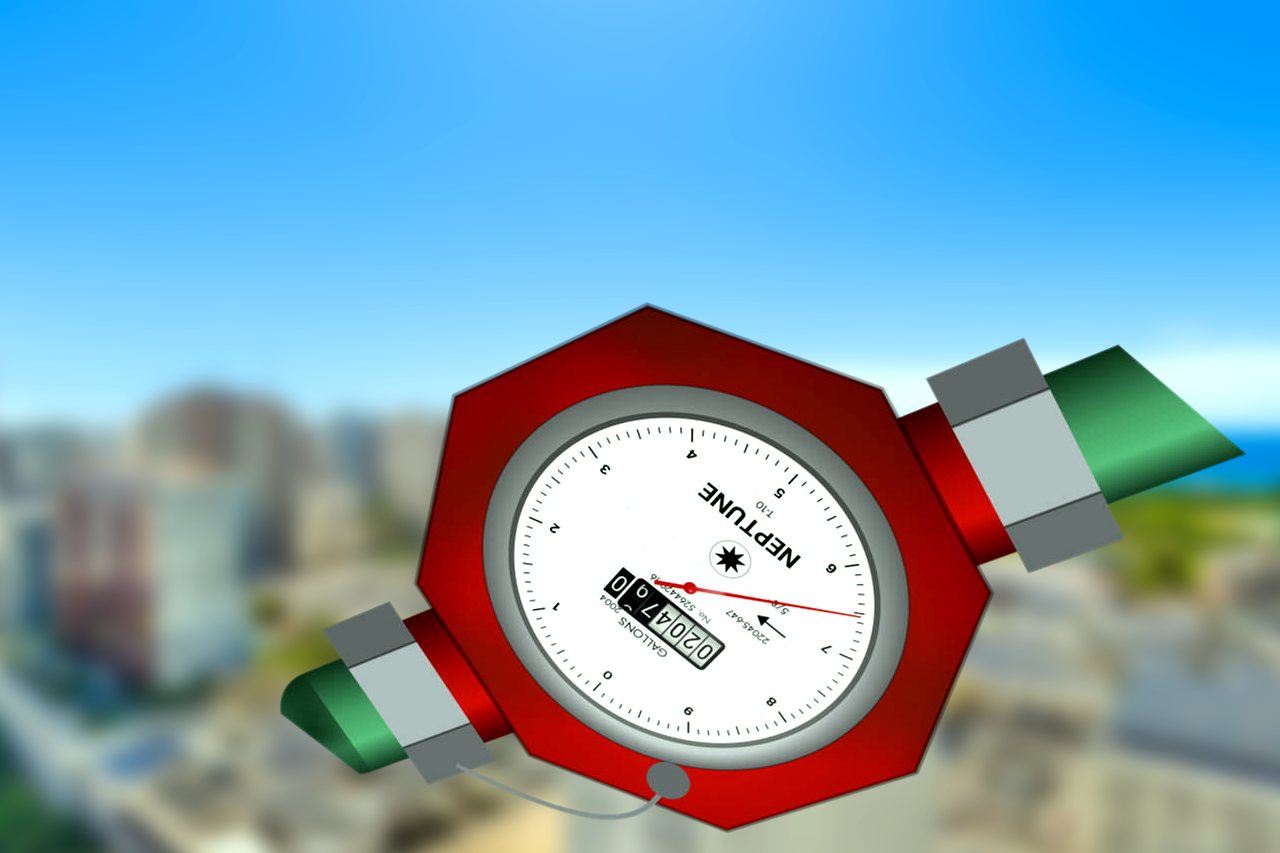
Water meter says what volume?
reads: 204786.5 gal
